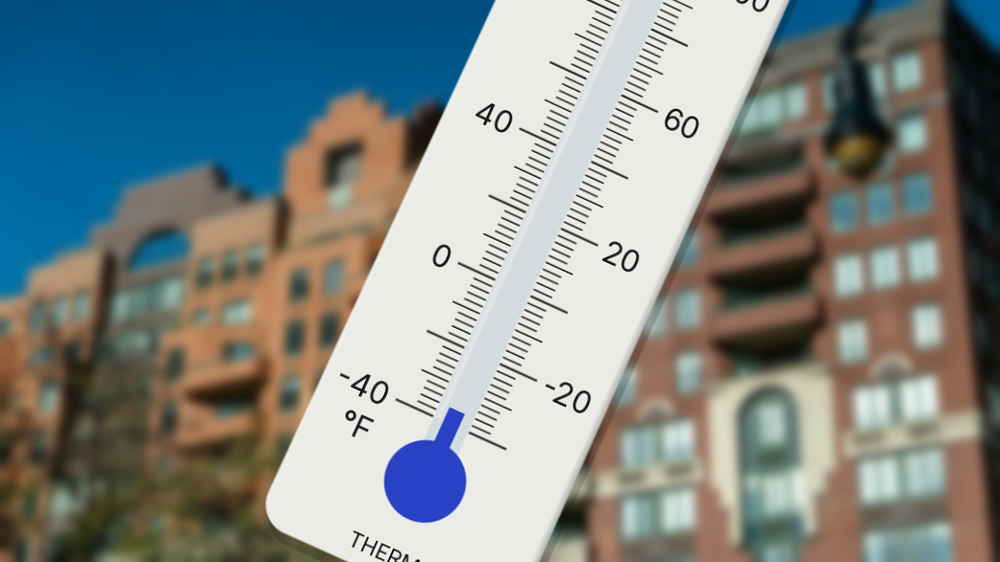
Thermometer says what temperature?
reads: -36 °F
